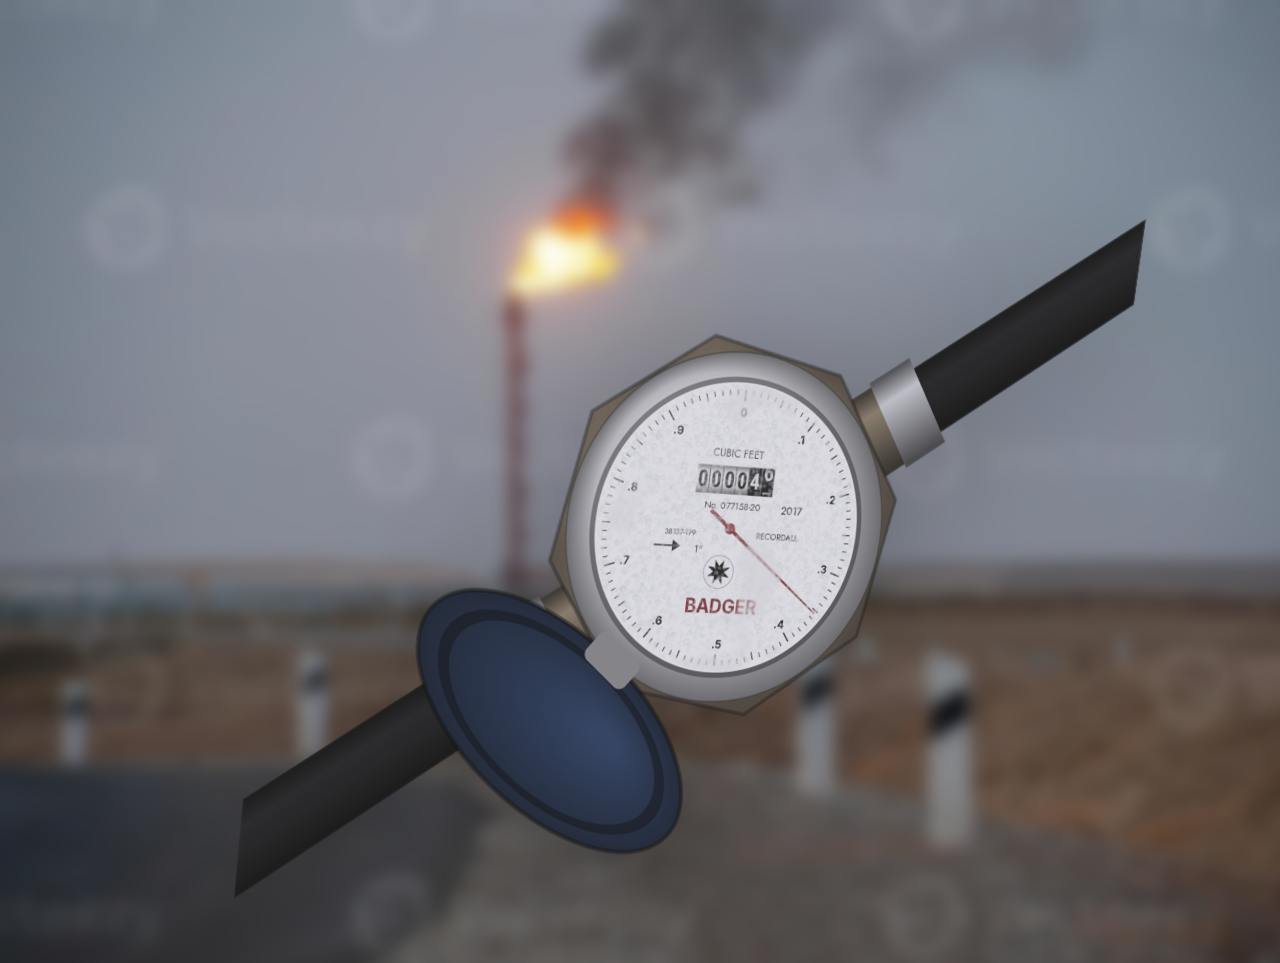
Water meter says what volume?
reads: 46.35 ft³
